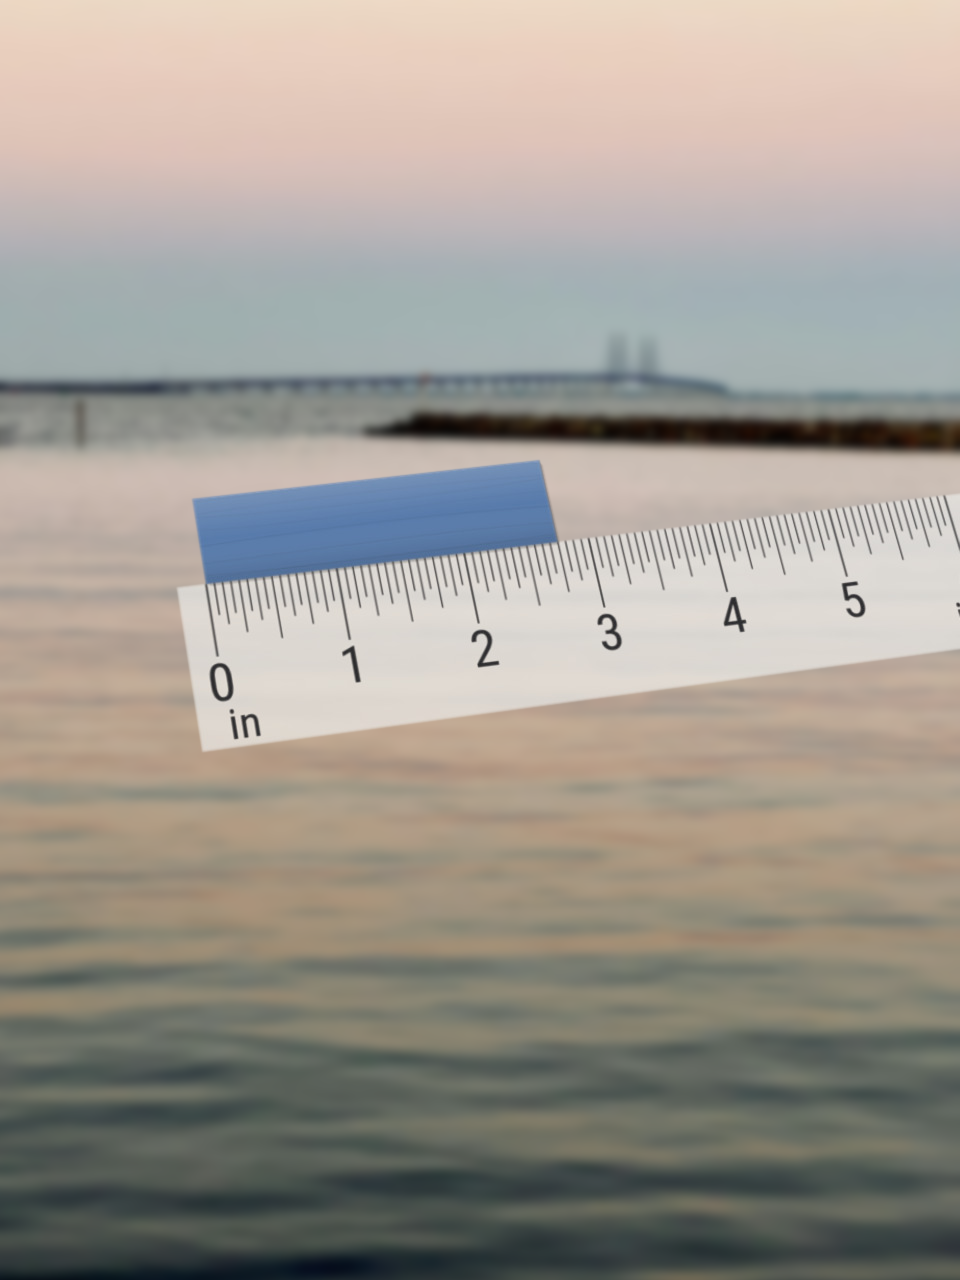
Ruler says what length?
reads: 2.75 in
